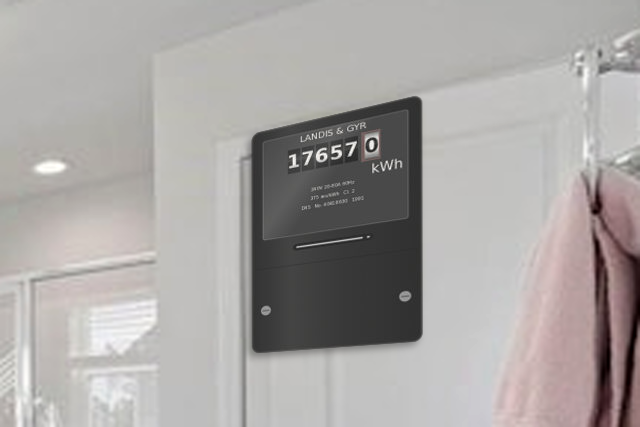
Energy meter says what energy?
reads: 17657.0 kWh
